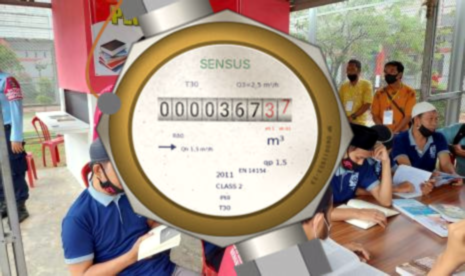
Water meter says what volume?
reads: 367.37 m³
